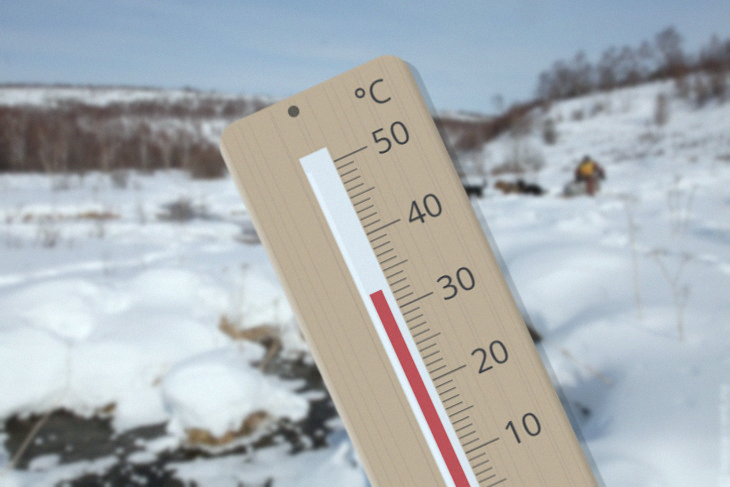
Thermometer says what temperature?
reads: 33 °C
